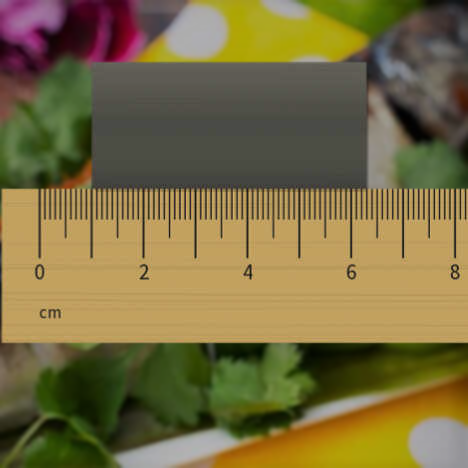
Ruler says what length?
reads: 5.3 cm
